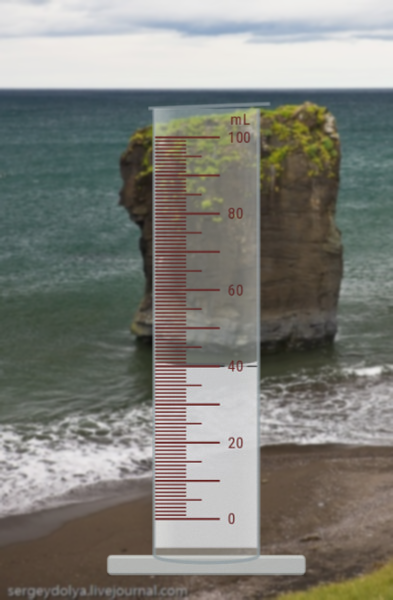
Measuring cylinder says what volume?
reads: 40 mL
